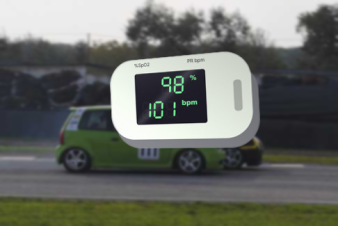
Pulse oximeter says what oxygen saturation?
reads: 98 %
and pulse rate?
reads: 101 bpm
